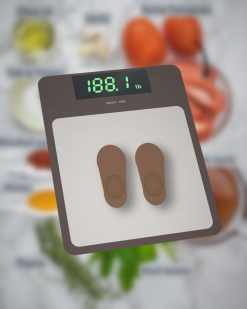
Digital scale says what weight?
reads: 188.1 lb
